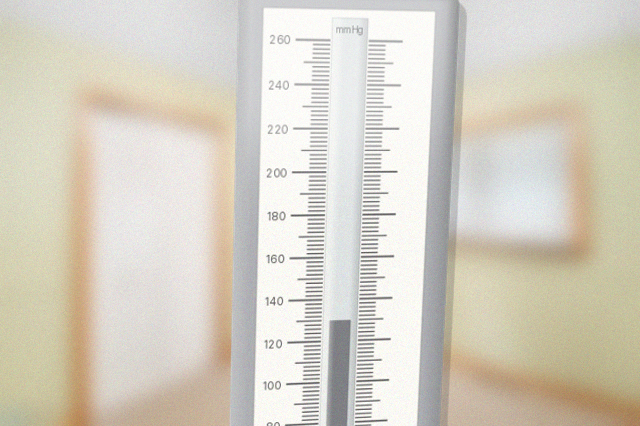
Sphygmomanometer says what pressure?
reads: 130 mmHg
